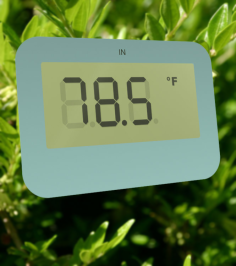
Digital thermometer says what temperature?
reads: 78.5 °F
